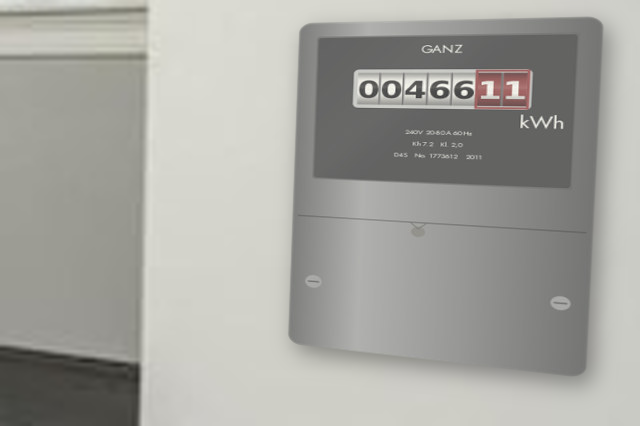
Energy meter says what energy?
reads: 466.11 kWh
